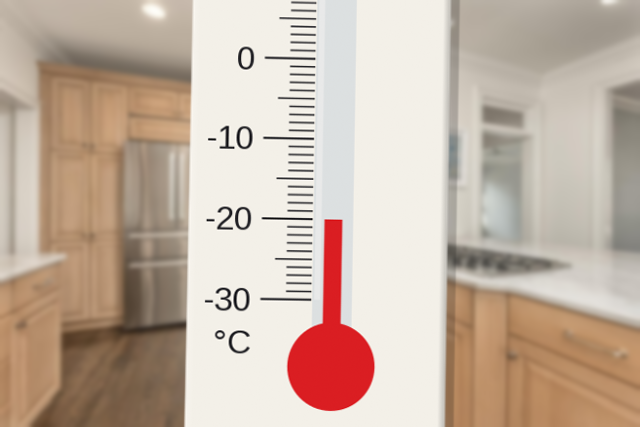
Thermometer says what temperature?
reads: -20 °C
